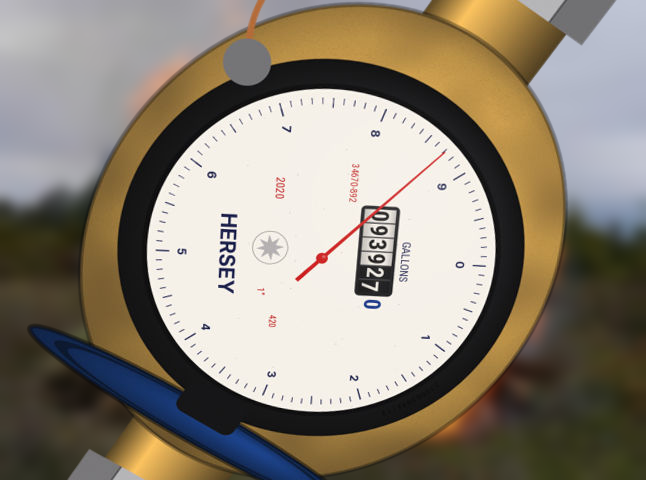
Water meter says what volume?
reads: 939268.7 gal
